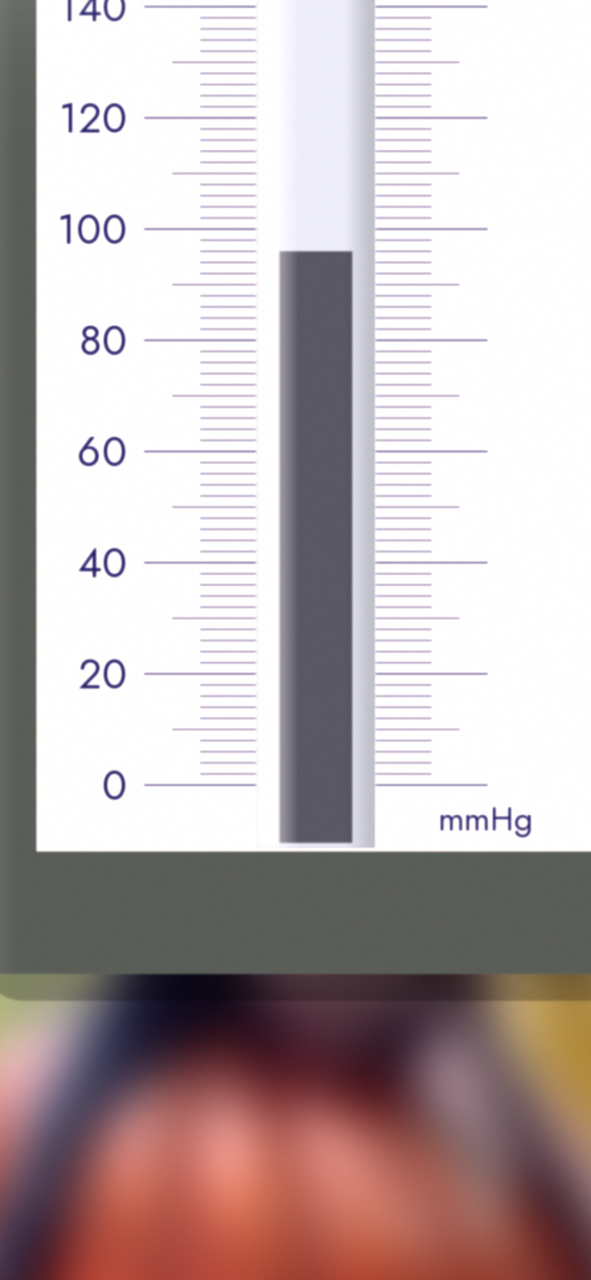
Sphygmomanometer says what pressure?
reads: 96 mmHg
